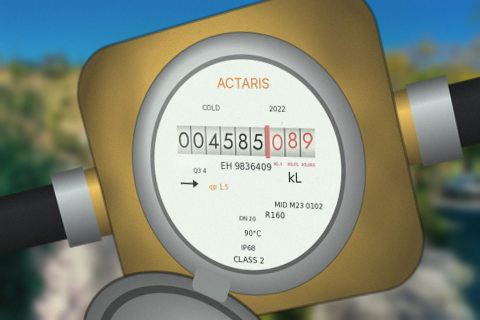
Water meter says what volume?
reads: 4585.089 kL
